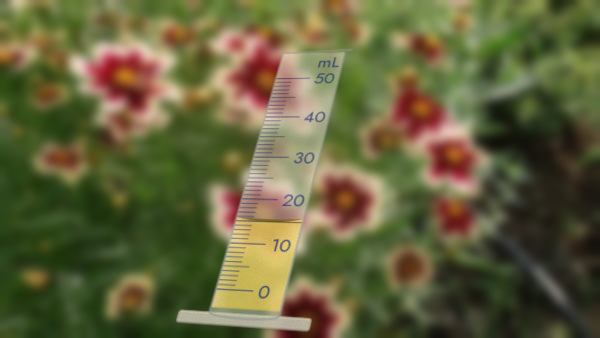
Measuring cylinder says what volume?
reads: 15 mL
